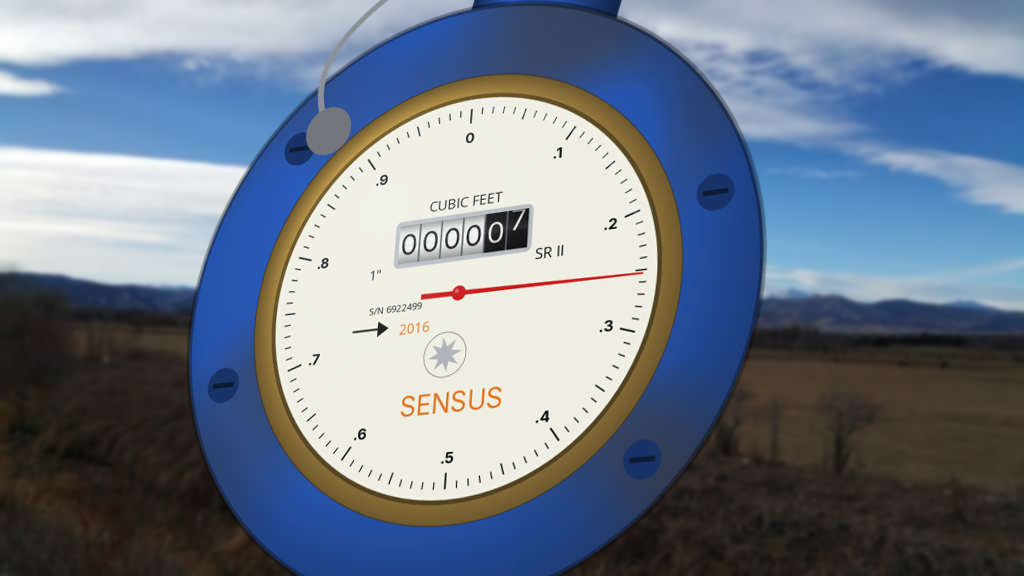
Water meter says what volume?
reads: 7.25 ft³
